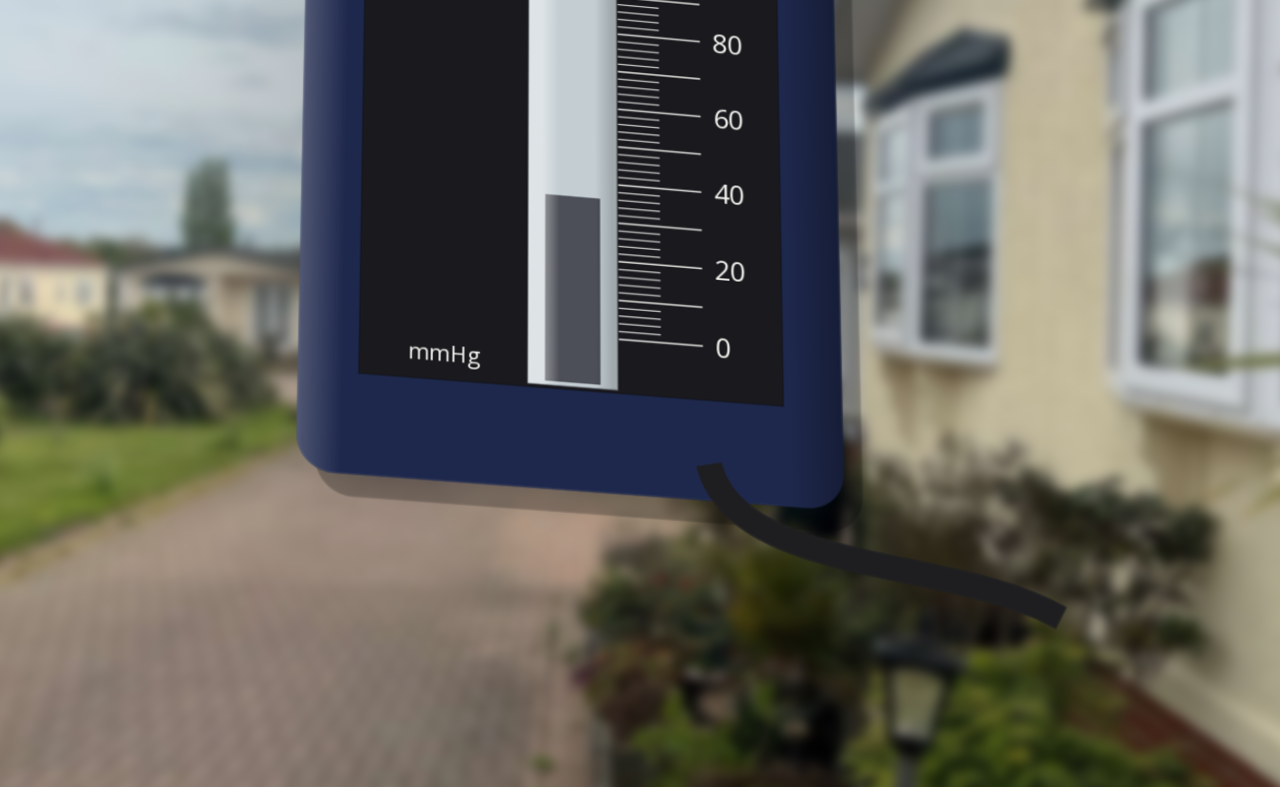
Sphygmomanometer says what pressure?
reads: 36 mmHg
